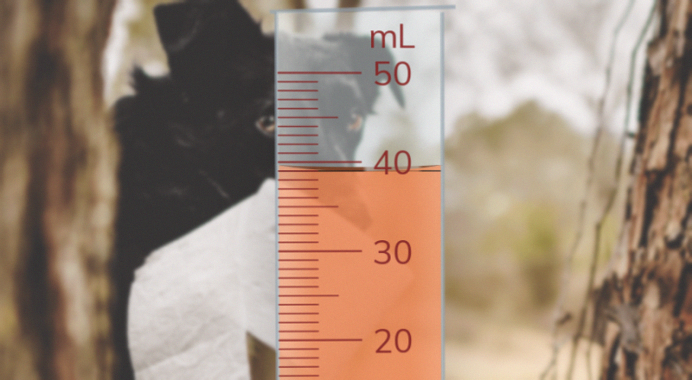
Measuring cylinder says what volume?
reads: 39 mL
